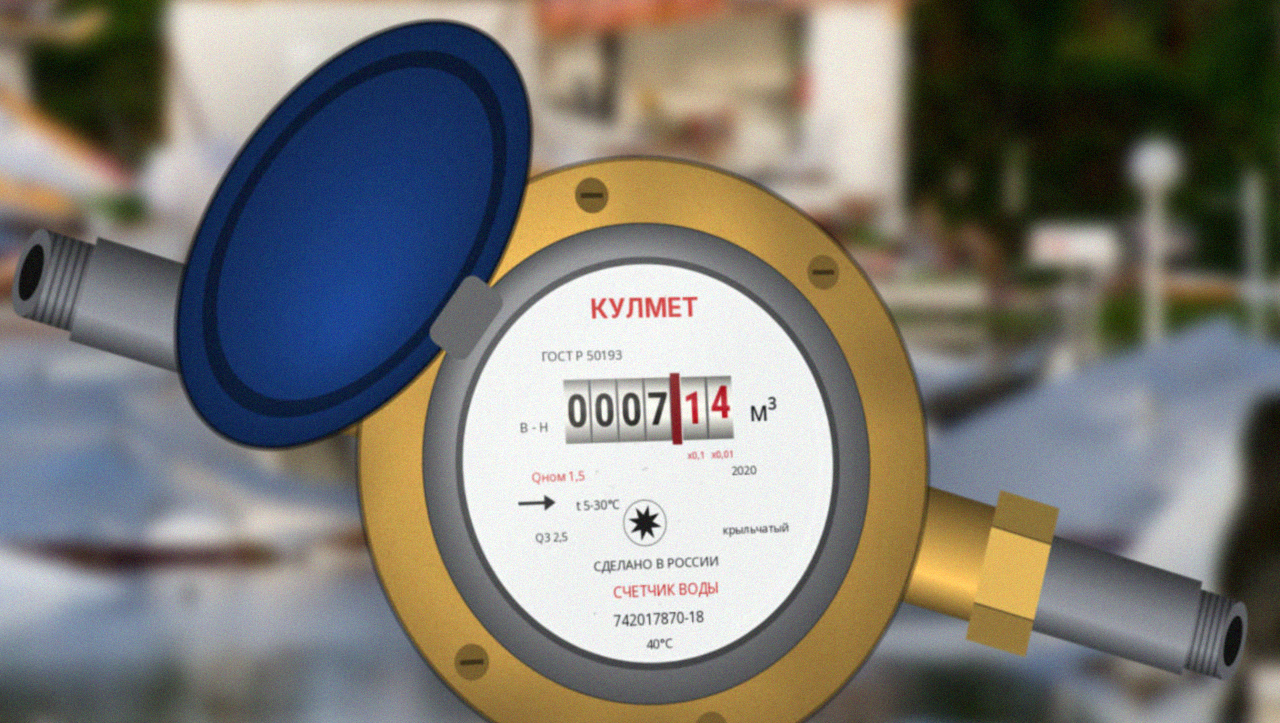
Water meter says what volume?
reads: 7.14 m³
